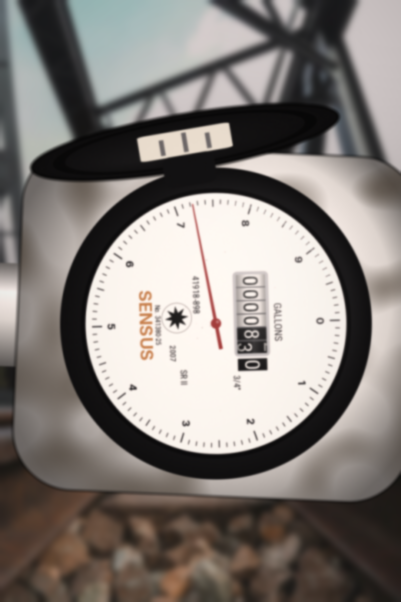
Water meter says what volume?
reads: 827.2 gal
